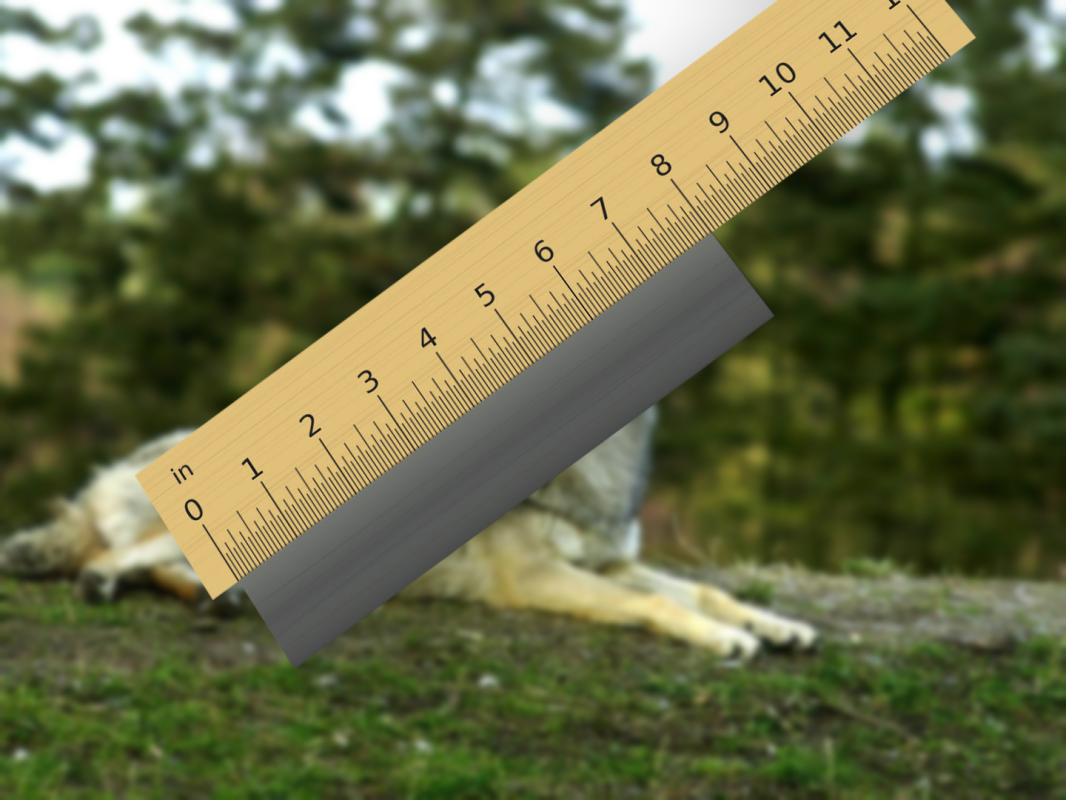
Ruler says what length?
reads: 8 in
